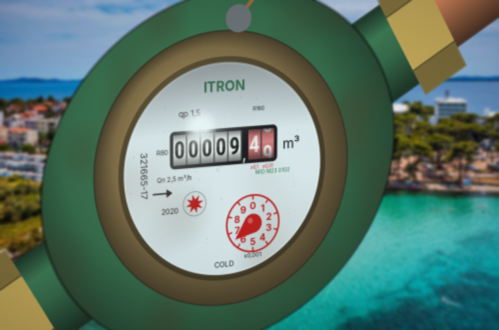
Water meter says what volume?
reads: 9.486 m³
